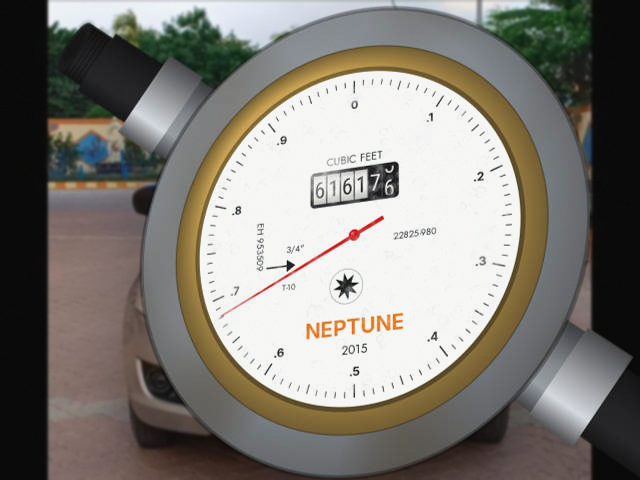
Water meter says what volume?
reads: 616175.68 ft³
